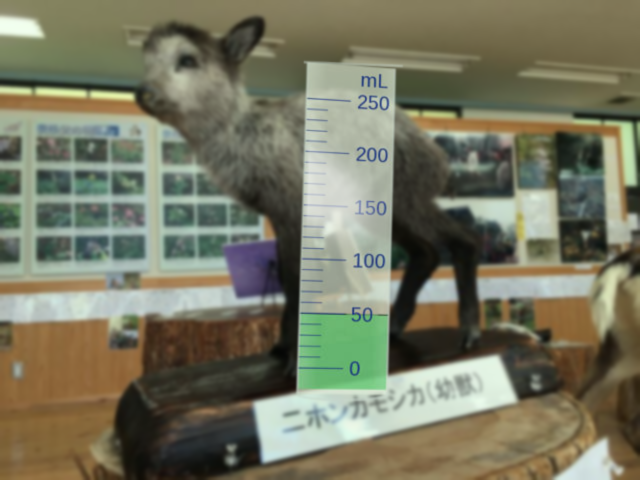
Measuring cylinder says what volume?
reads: 50 mL
